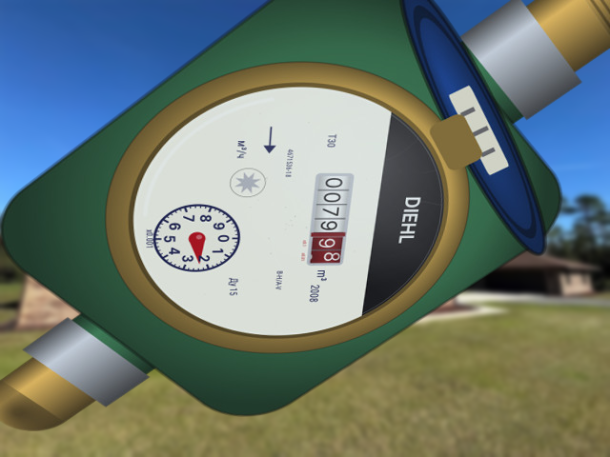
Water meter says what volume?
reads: 79.982 m³
